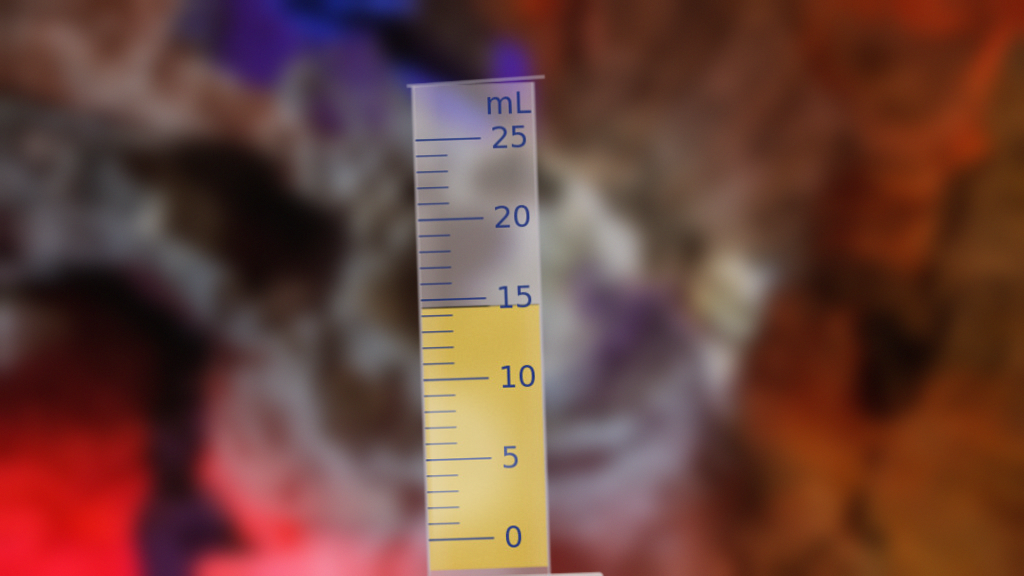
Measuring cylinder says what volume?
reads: 14.5 mL
